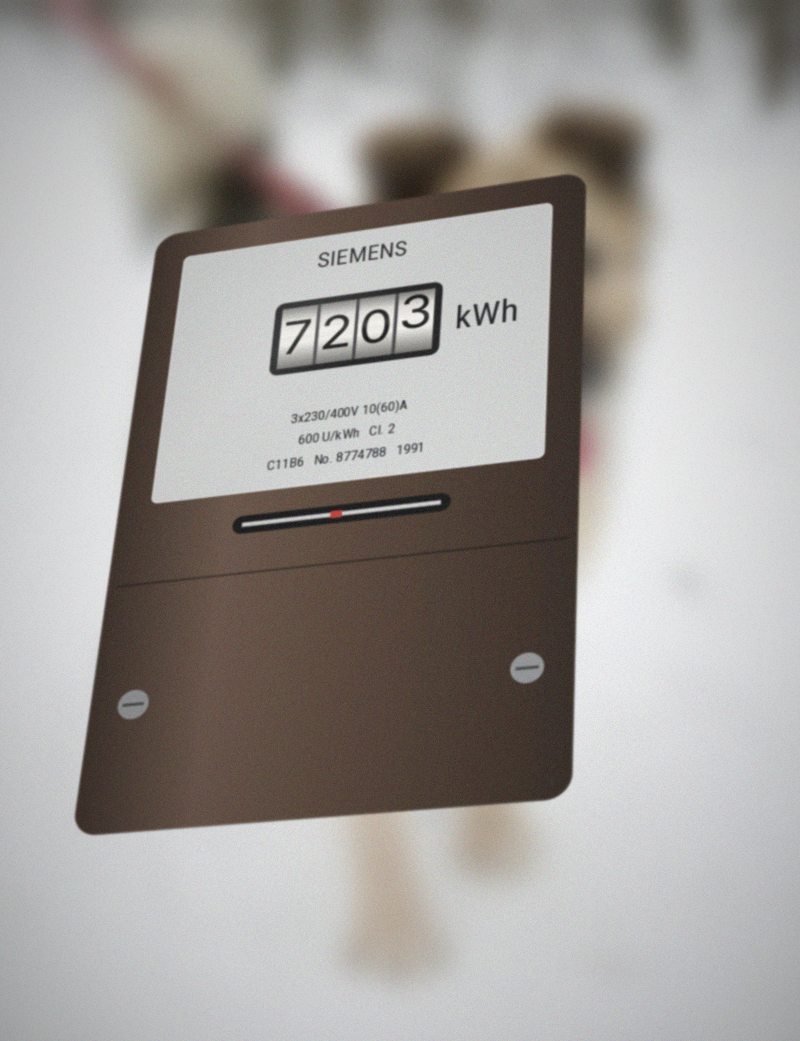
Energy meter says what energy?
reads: 7203 kWh
